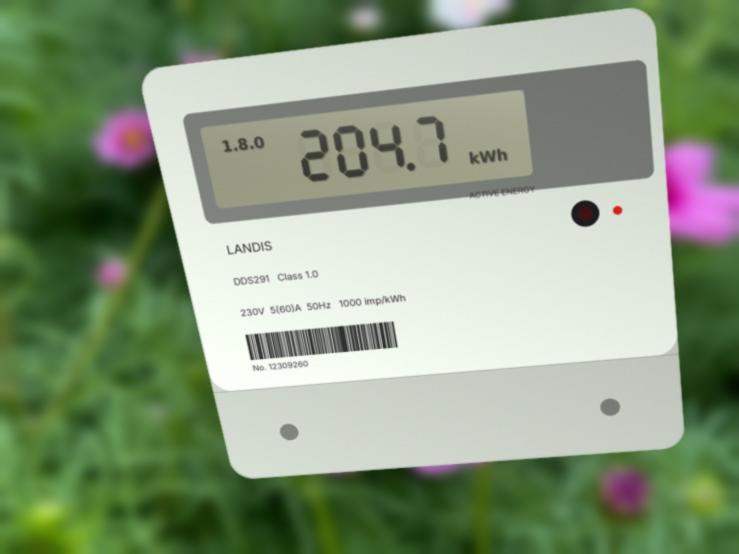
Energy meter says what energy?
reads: 204.7 kWh
